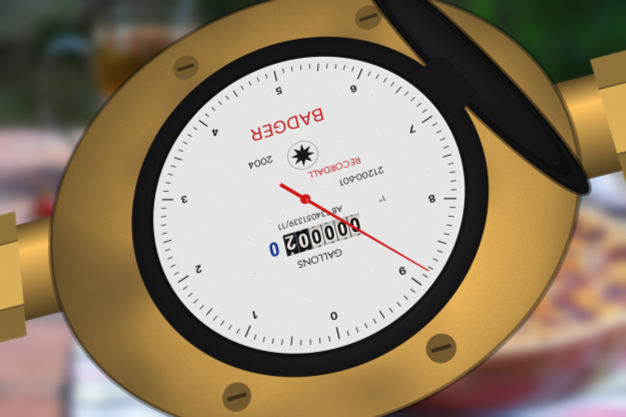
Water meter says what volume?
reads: 18.8 gal
